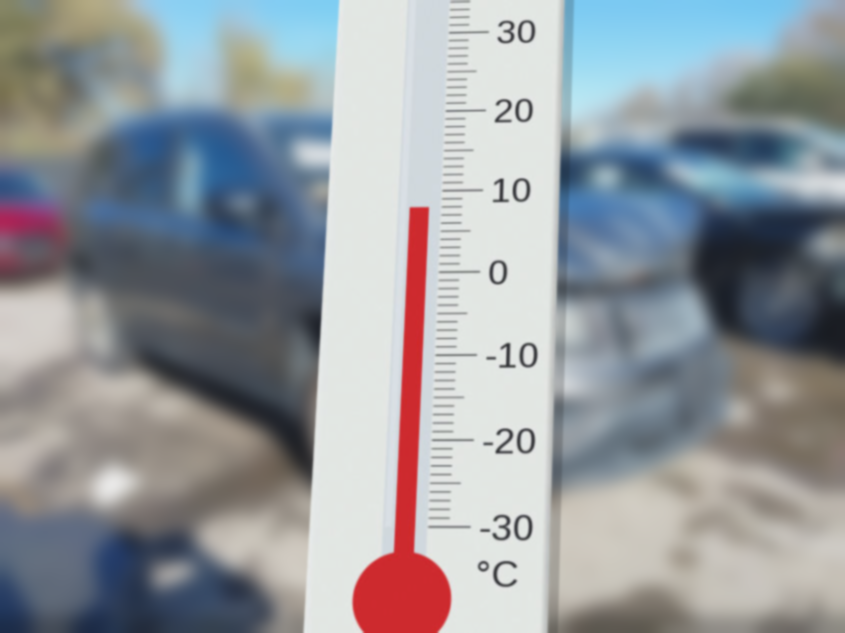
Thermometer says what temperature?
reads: 8 °C
